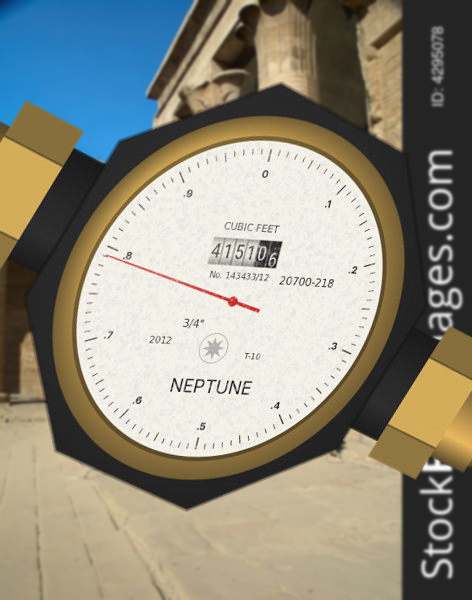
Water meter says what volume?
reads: 415105.79 ft³
